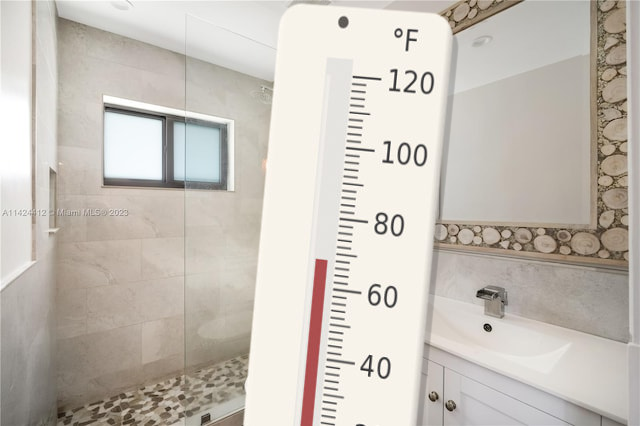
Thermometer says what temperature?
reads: 68 °F
